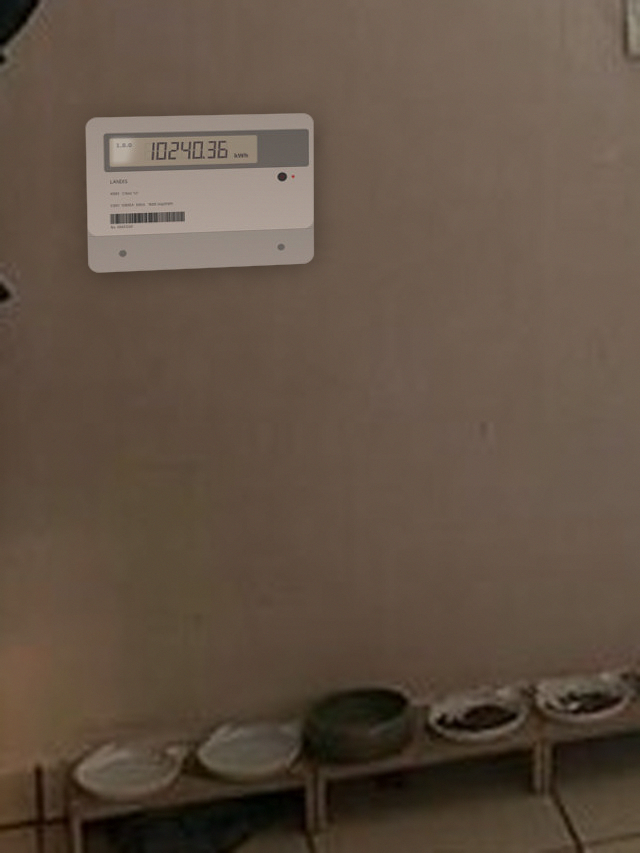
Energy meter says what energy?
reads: 10240.36 kWh
